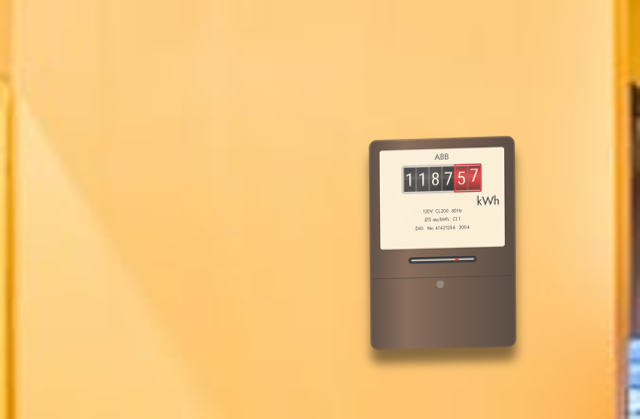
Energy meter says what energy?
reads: 1187.57 kWh
